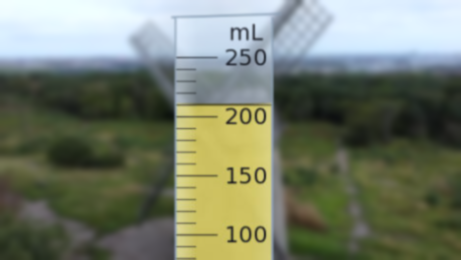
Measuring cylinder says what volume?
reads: 210 mL
